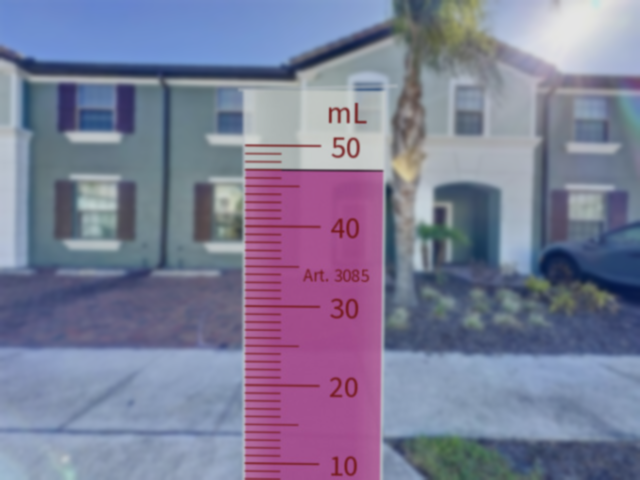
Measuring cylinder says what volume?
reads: 47 mL
